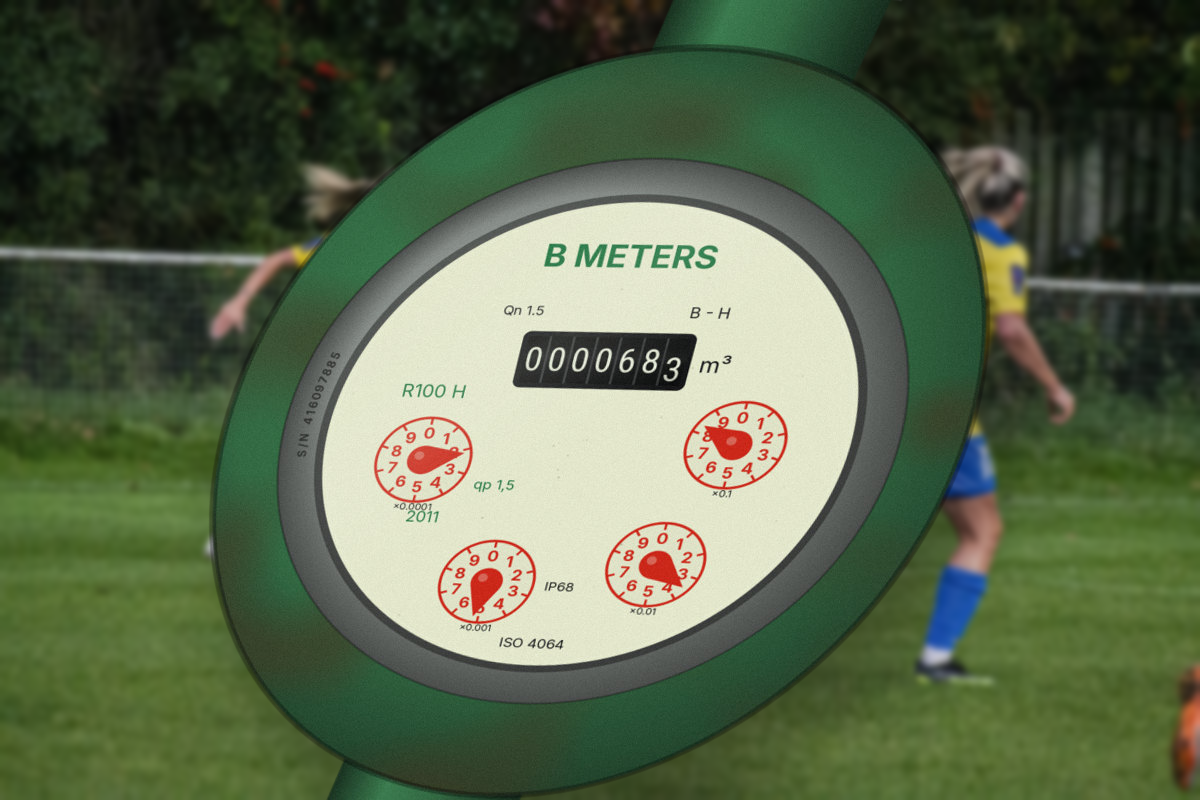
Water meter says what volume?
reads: 682.8352 m³
